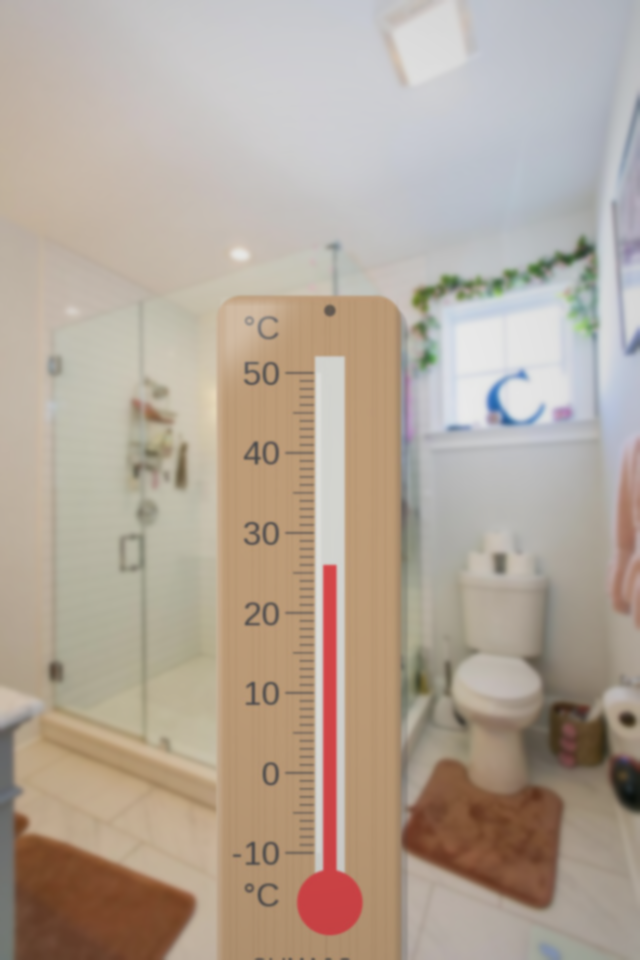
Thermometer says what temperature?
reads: 26 °C
